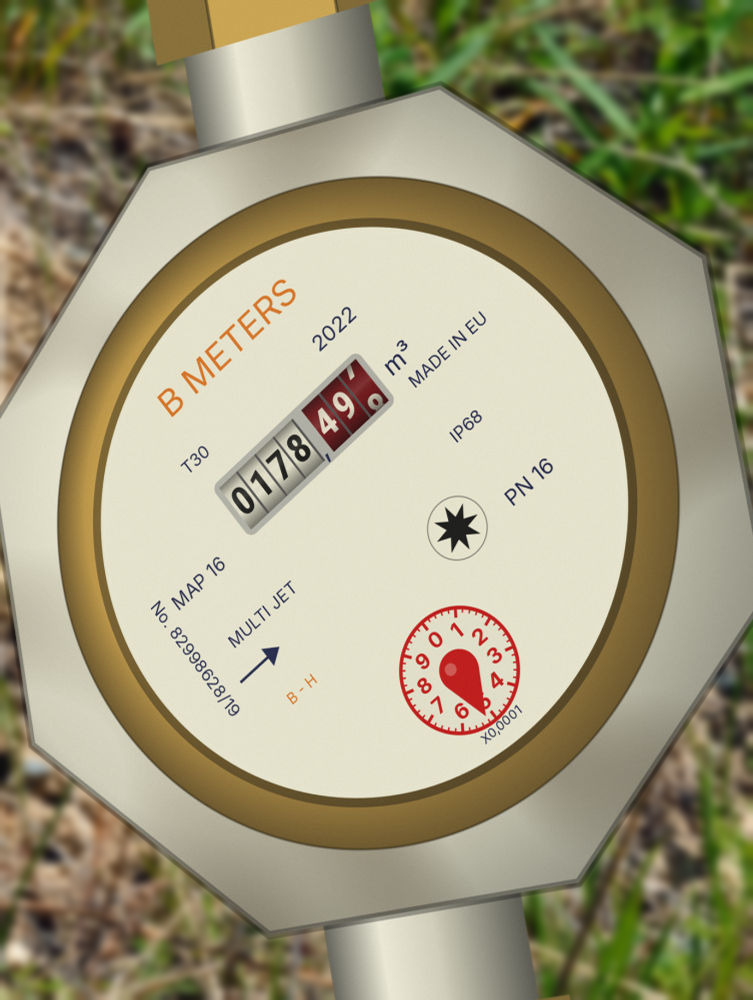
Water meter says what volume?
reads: 178.4975 m³
